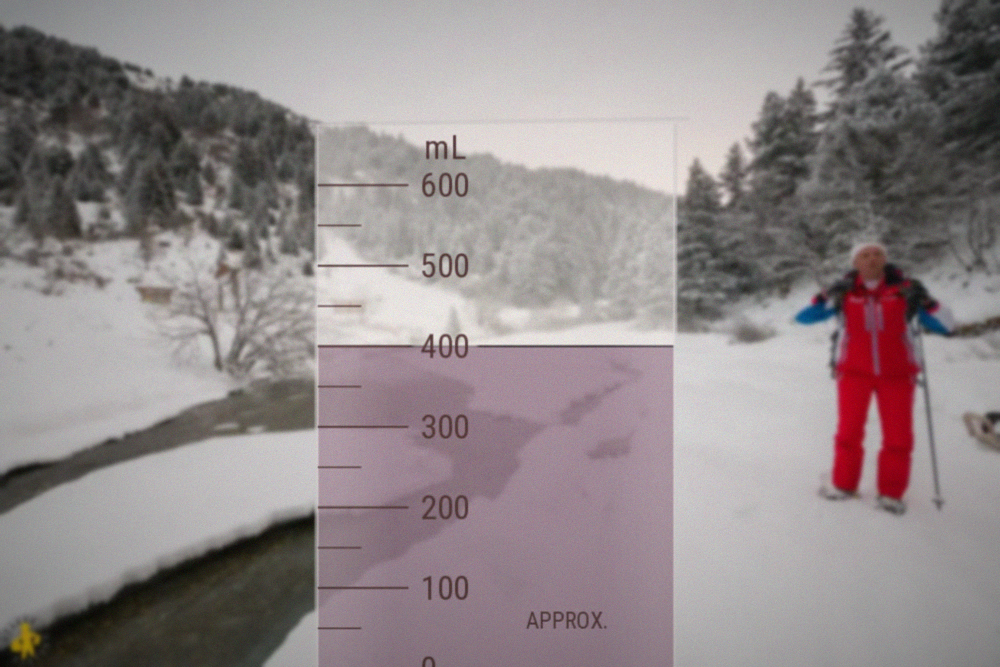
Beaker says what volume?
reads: 400 mL
